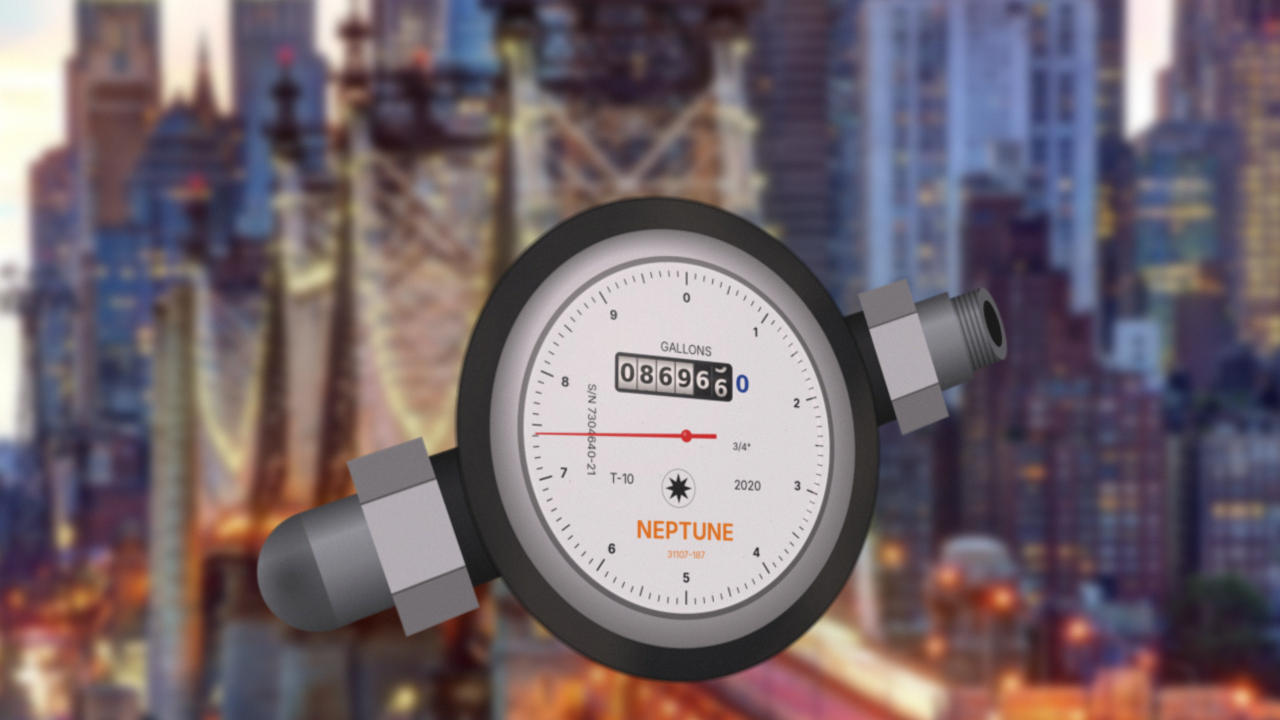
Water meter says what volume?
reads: 869657.4 gal
